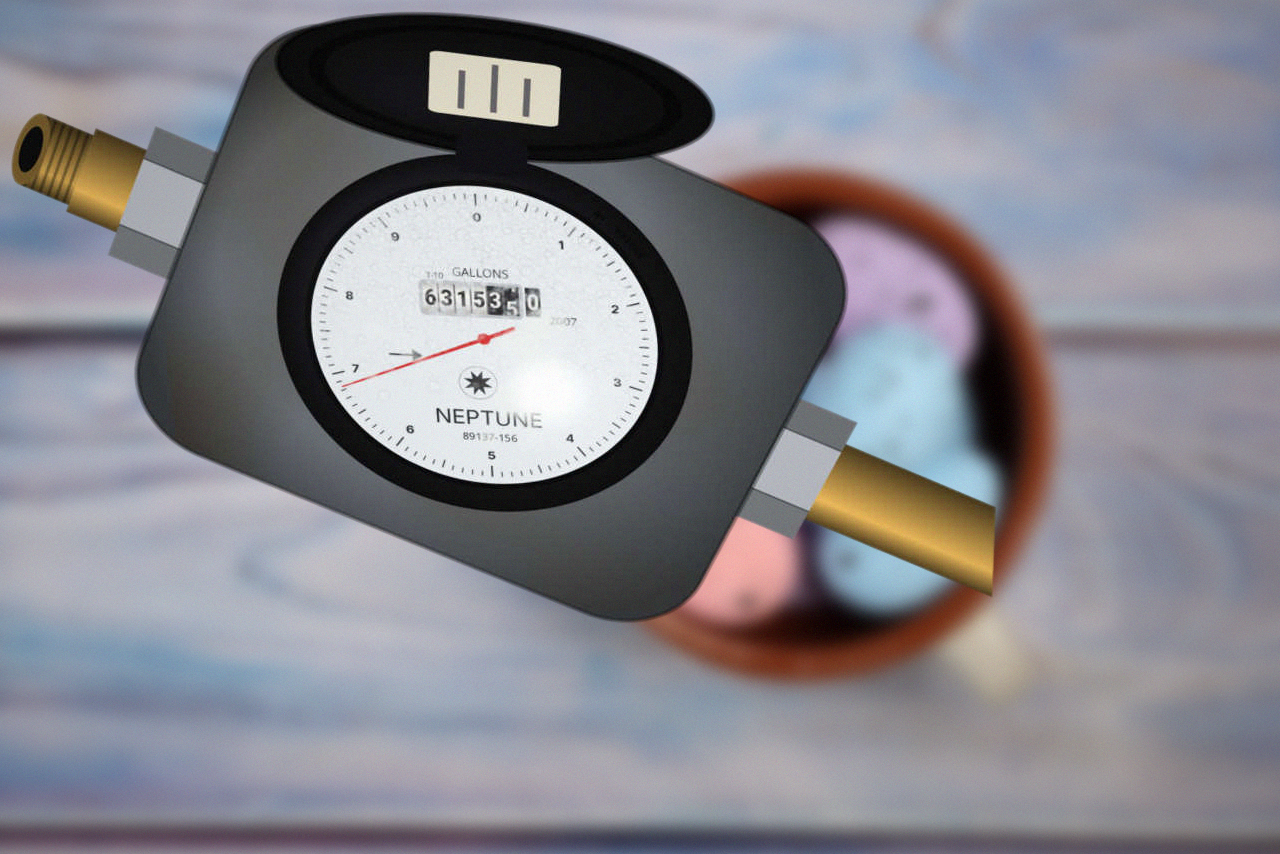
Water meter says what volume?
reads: 6315346.8 gal
